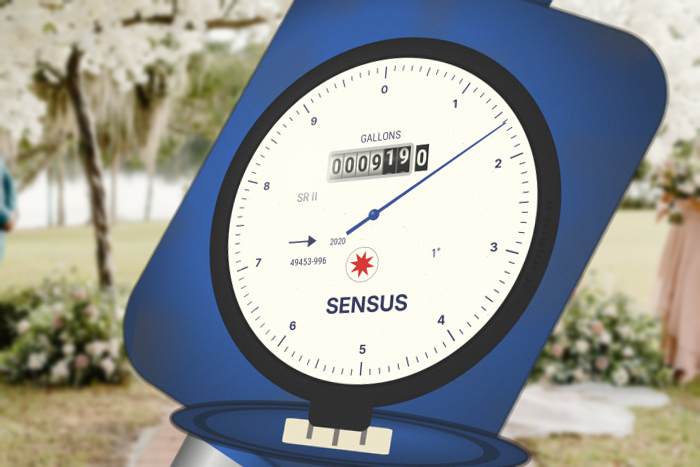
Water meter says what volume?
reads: 9191.6 gal
